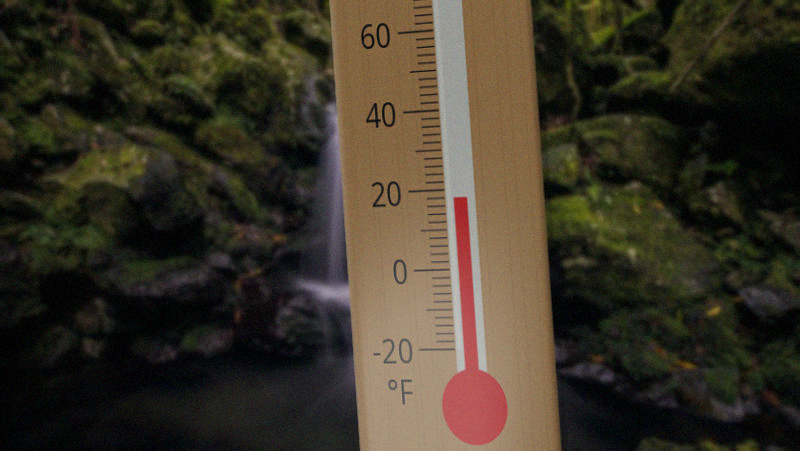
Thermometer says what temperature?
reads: 18 °F
